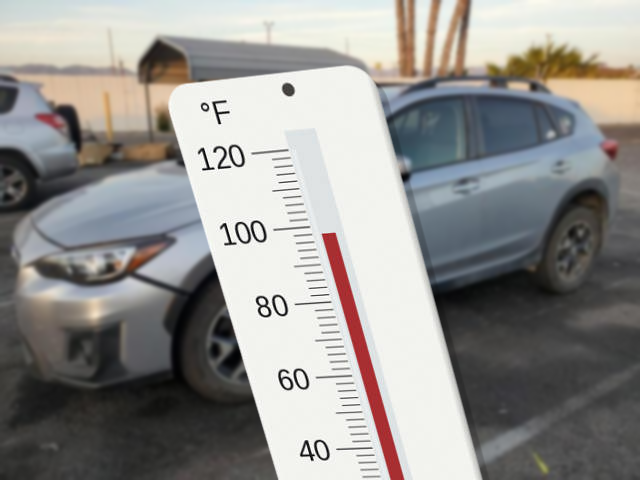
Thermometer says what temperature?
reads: 98 °F
